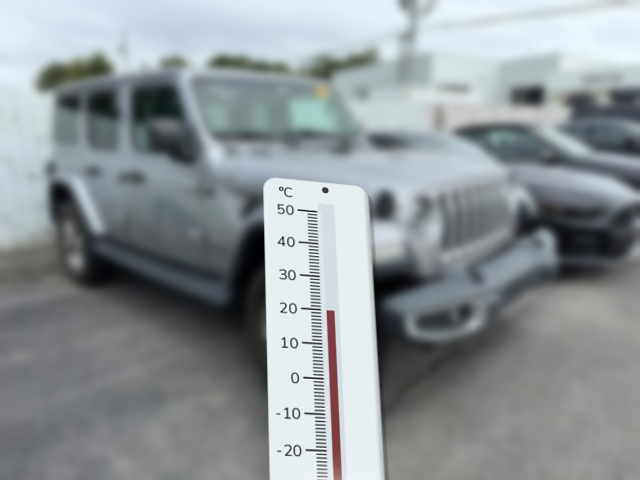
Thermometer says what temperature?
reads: 20 °C
